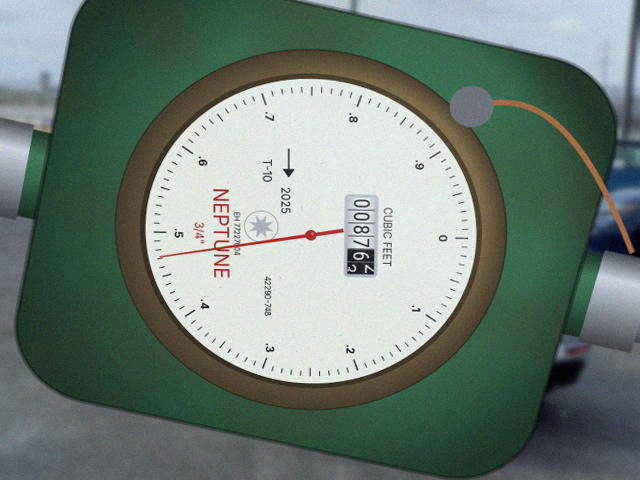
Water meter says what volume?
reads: 8762.47 ft³
